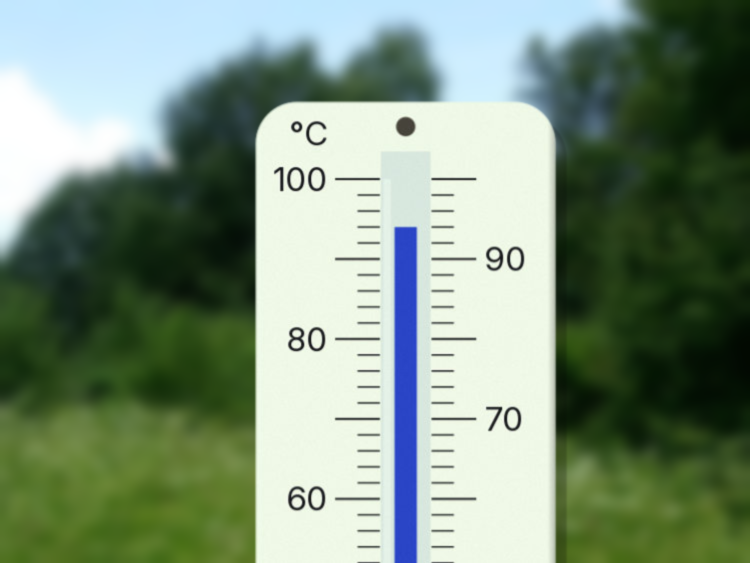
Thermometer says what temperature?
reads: 94 °C
